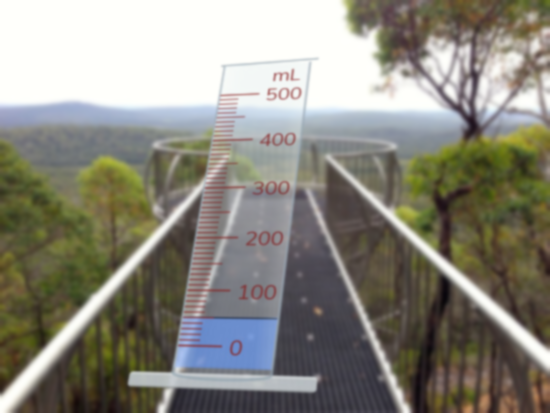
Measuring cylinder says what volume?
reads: 50 mL
